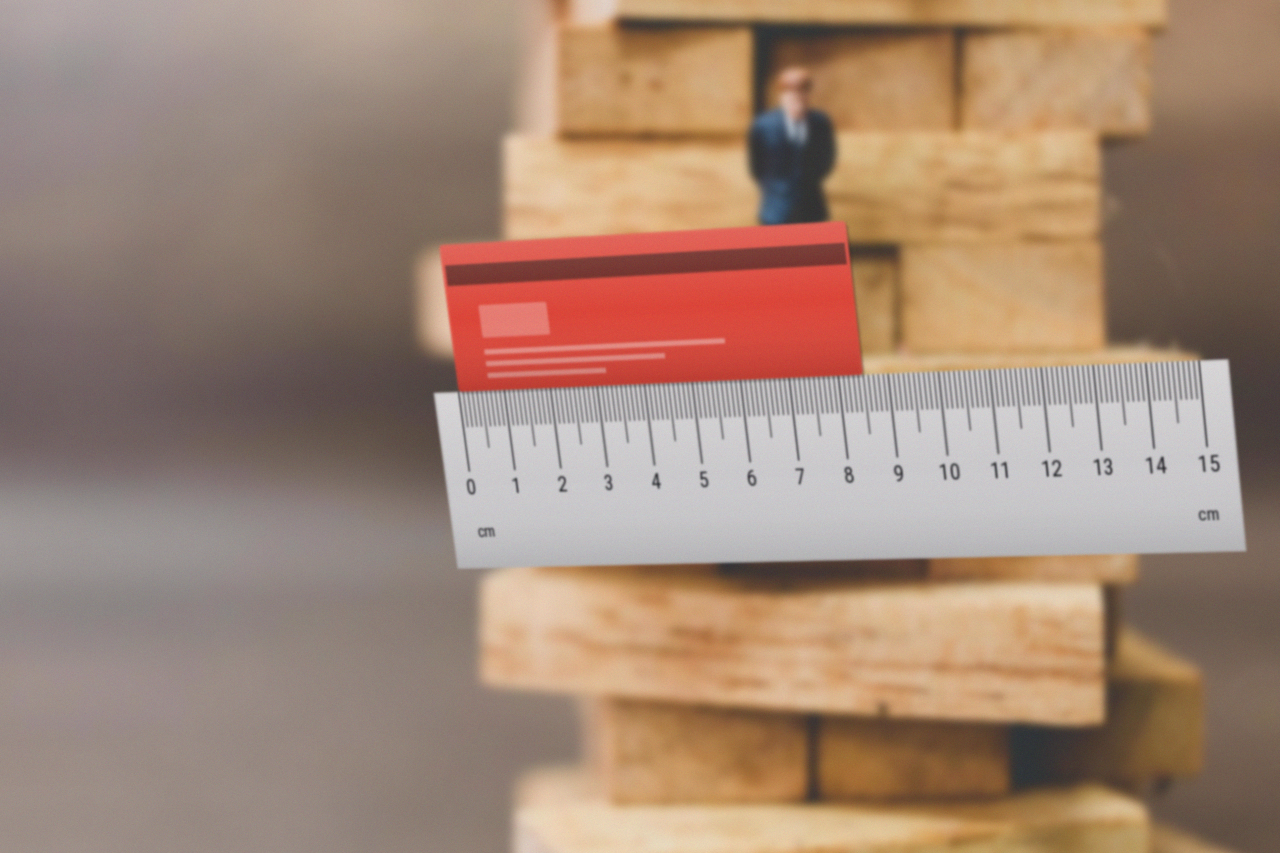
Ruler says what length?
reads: 8.5 cm
